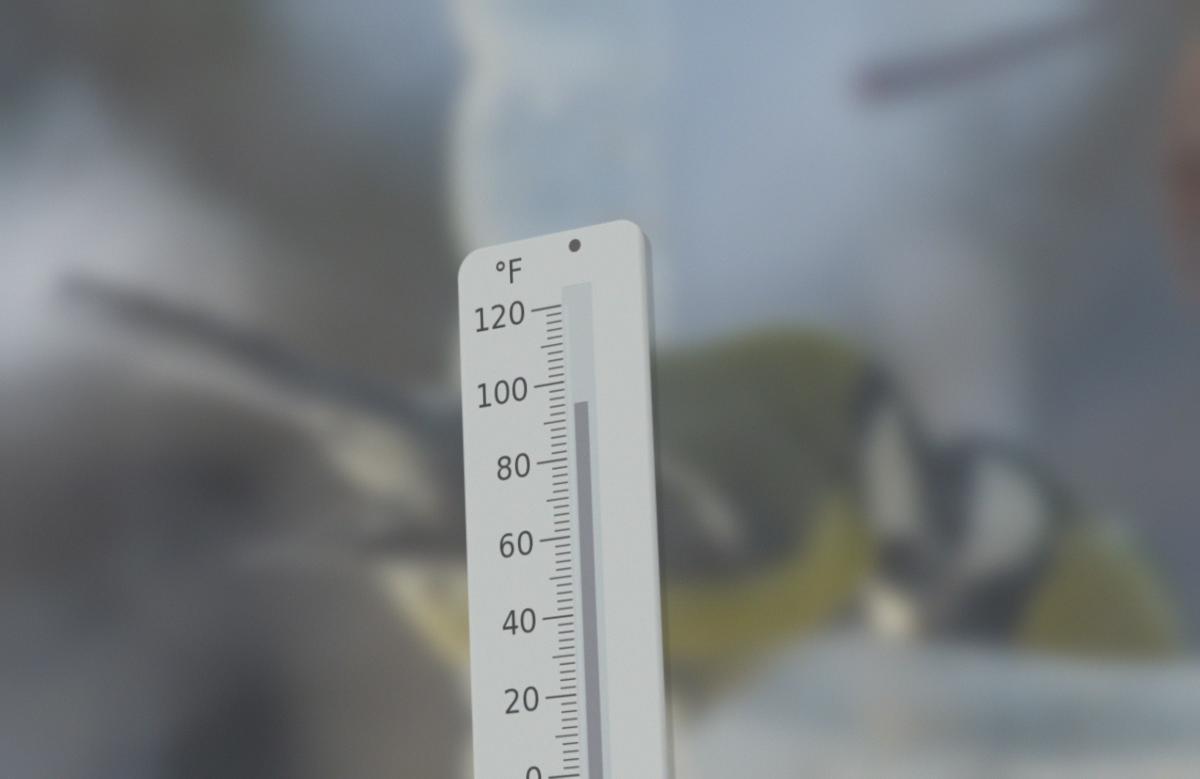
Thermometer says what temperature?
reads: 94 °F
